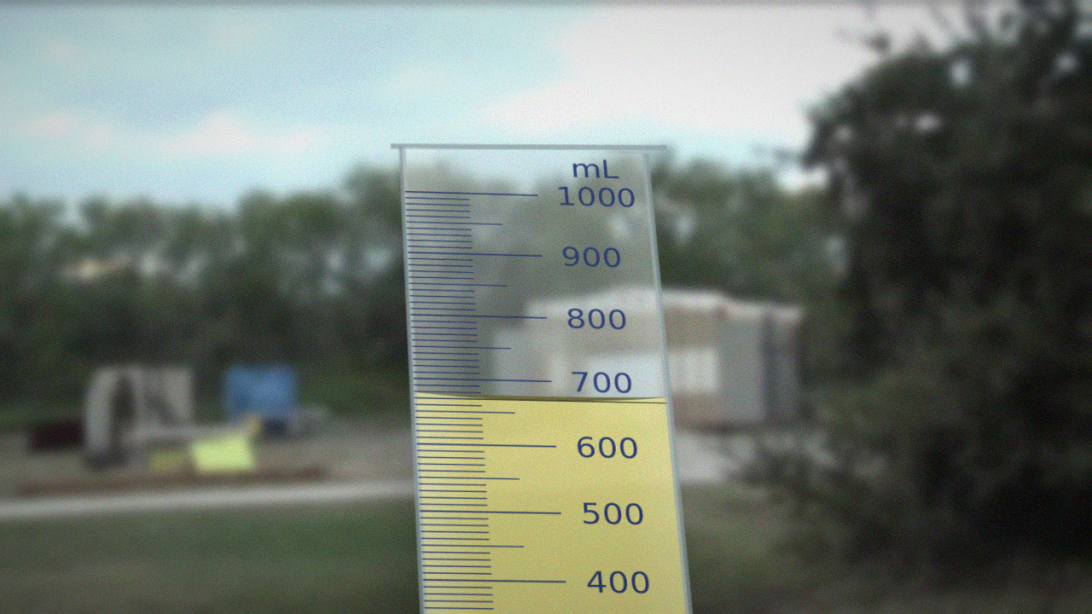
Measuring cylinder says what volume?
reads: 670 mL
